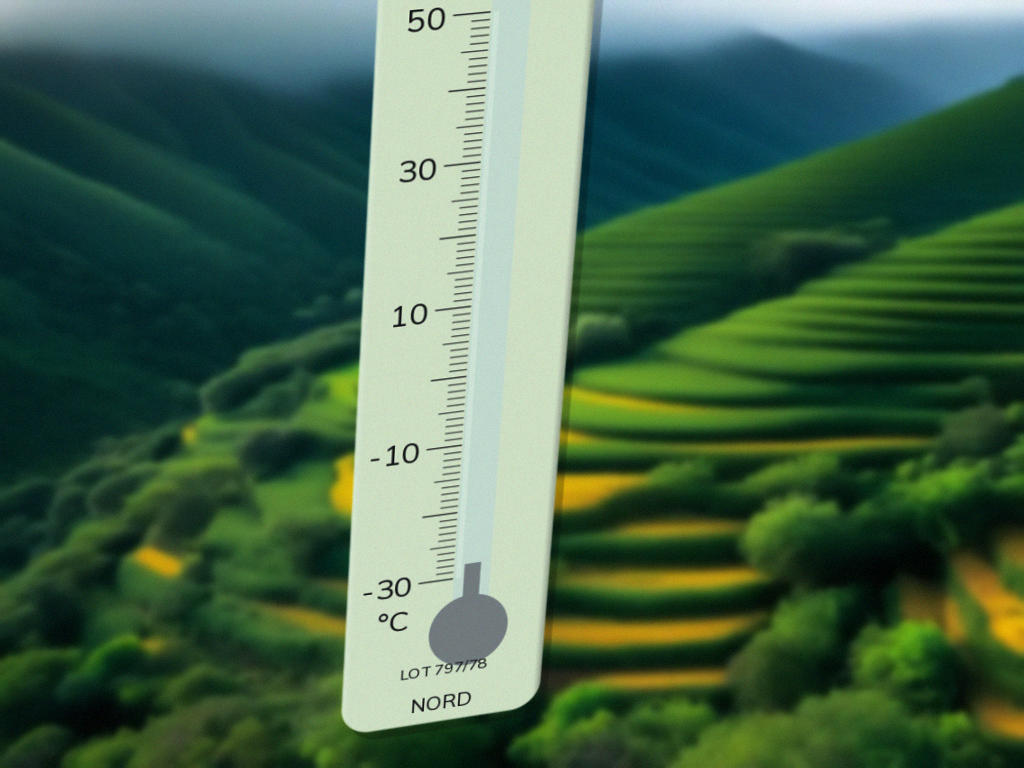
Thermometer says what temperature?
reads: -28 °C
